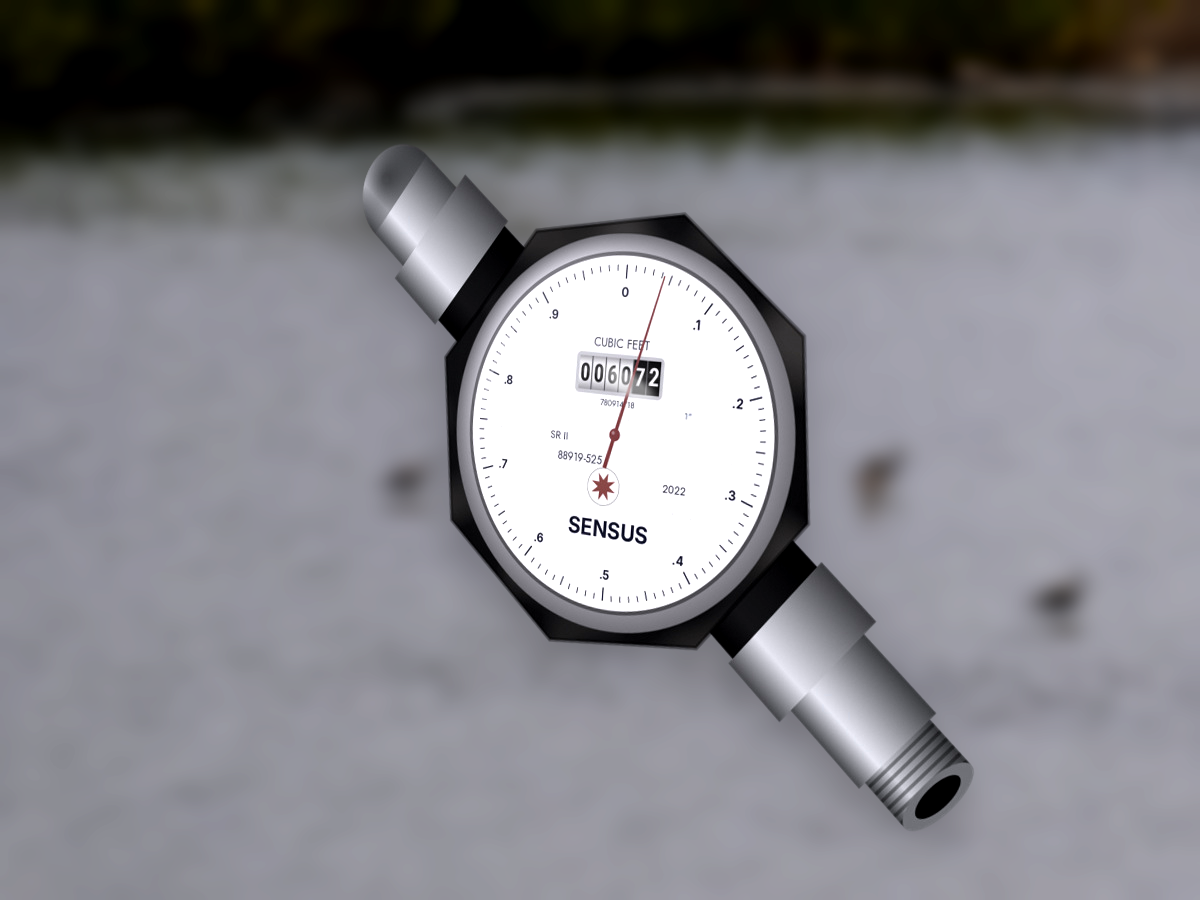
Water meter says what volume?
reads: 6072.04 ft³
